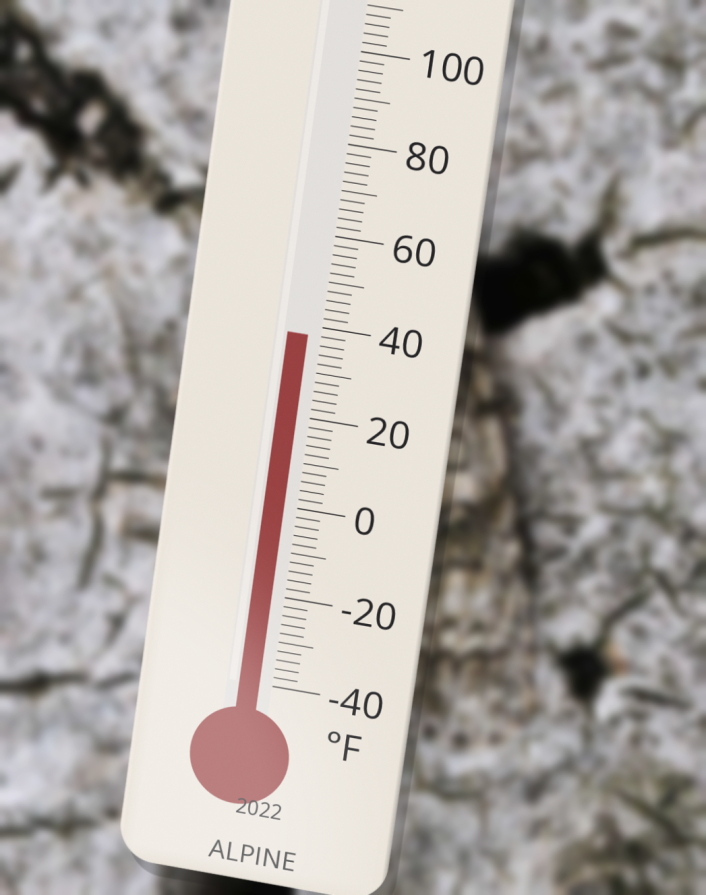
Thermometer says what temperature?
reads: 38 °F
